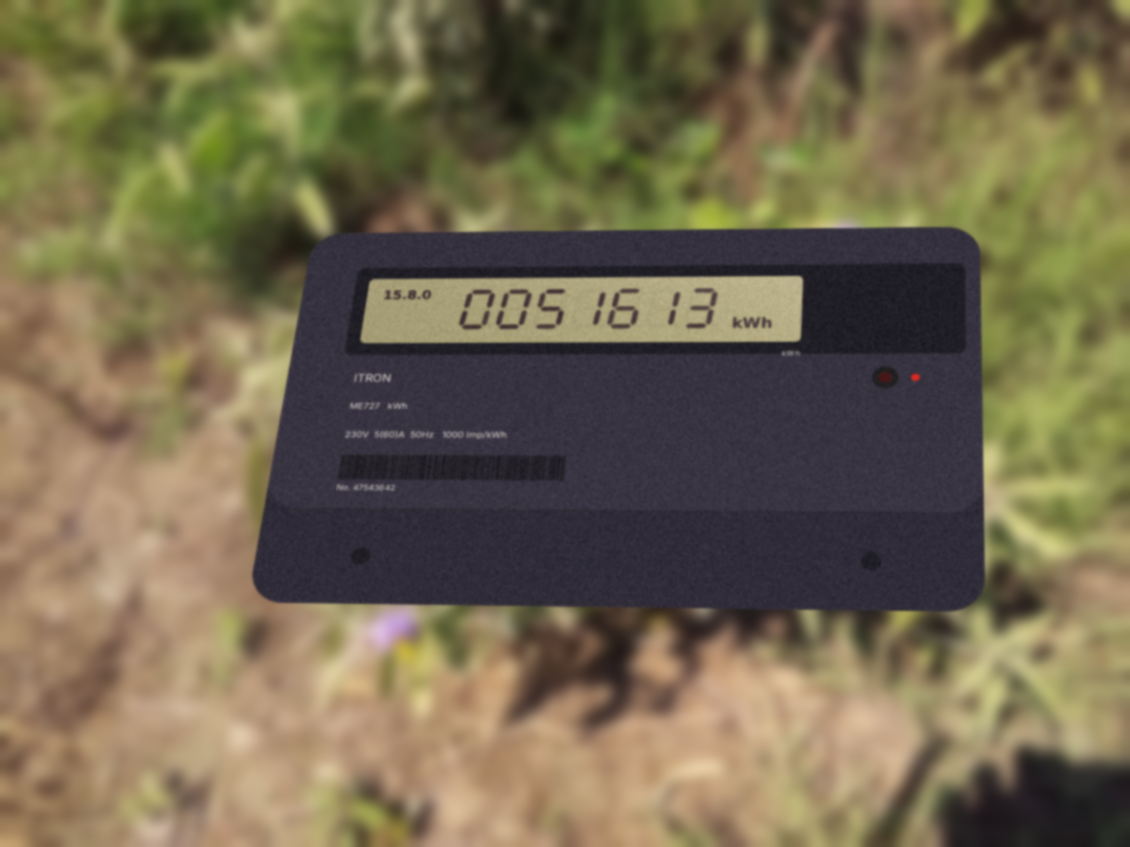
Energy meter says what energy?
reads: 51613 kWh
